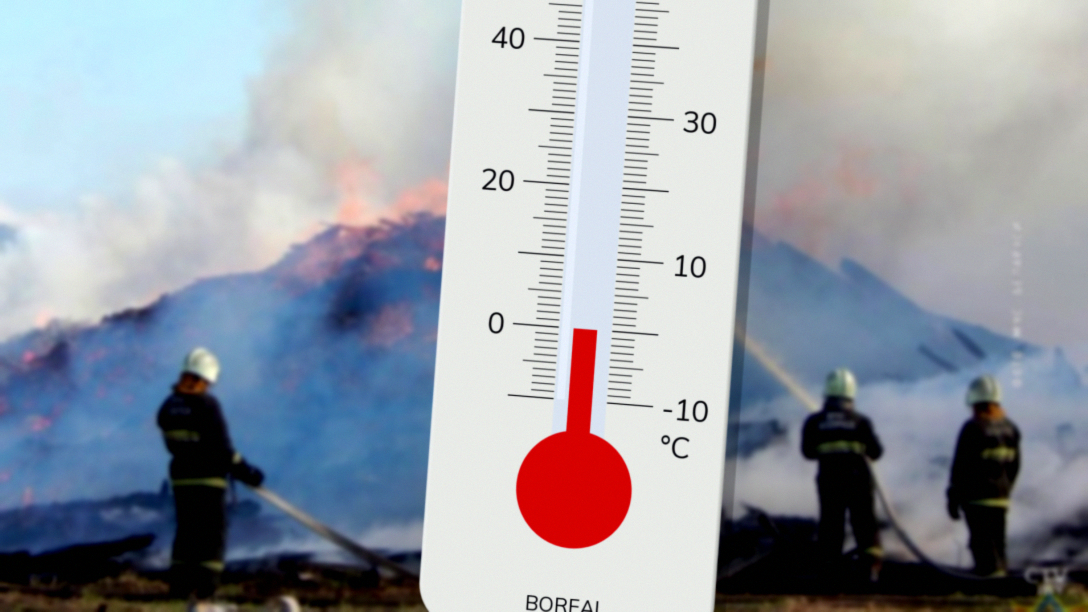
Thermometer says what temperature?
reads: 0 °C
